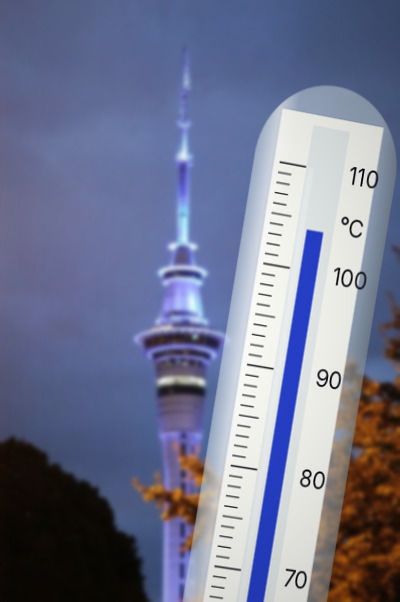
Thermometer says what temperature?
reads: 104 °C
